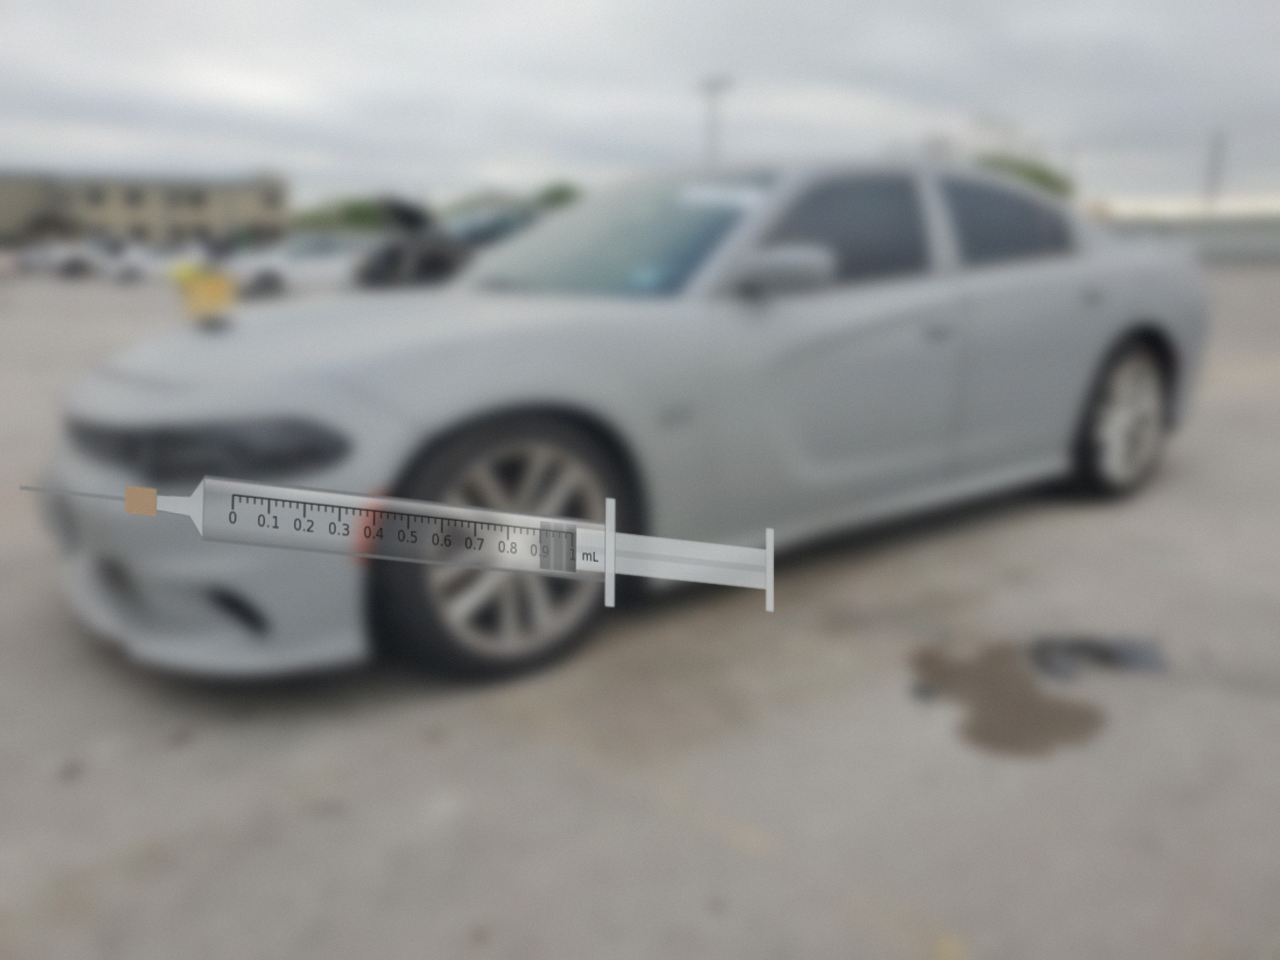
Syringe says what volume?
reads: 0.9 mL
